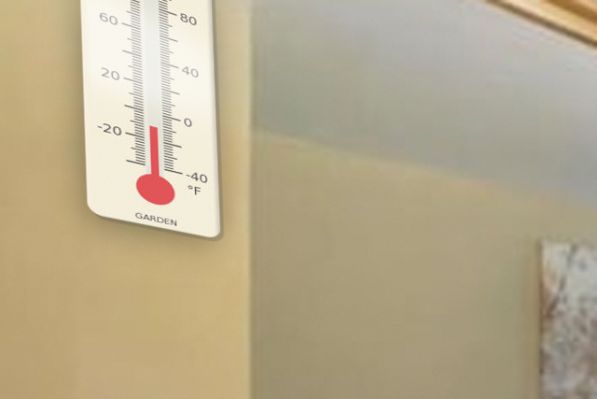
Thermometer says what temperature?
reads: -10 °F
